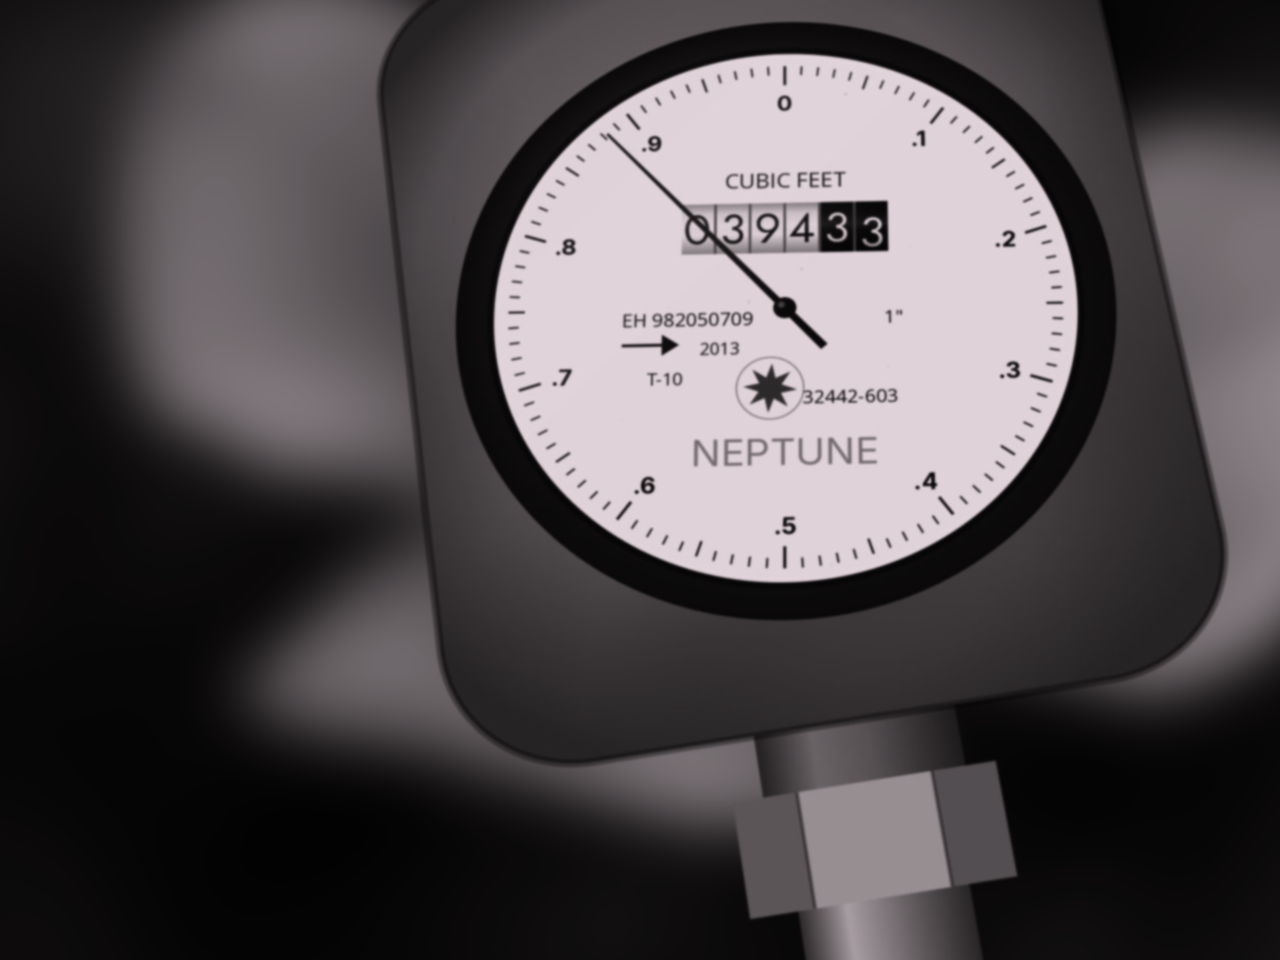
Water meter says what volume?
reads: 39432.88 ft³
